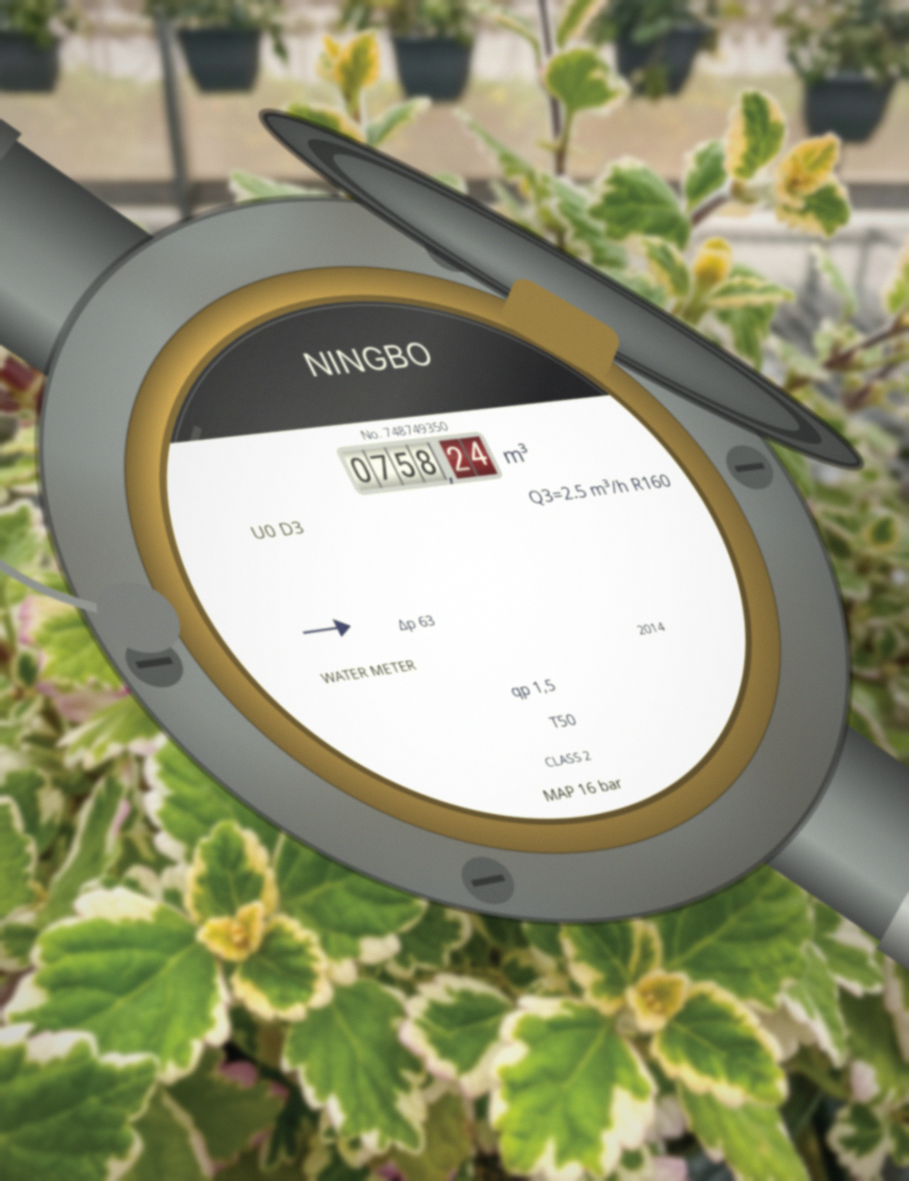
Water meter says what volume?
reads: 758.24 m³
